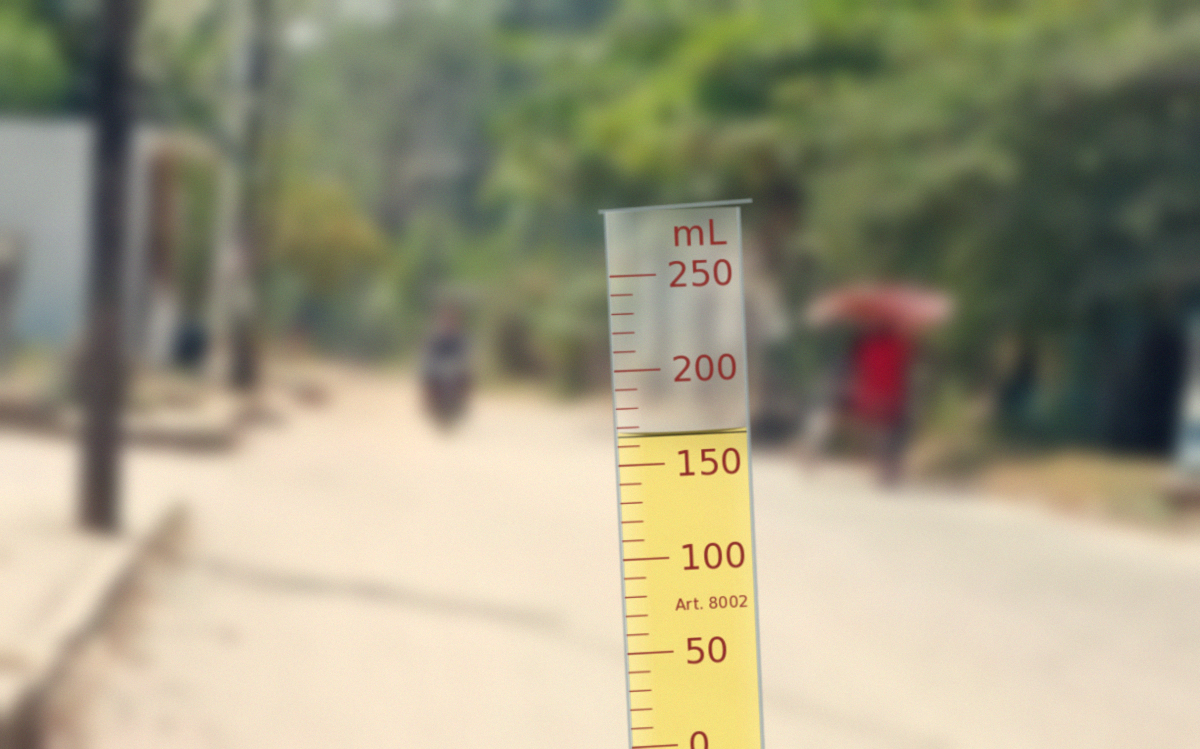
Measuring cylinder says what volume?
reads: 165 mL
